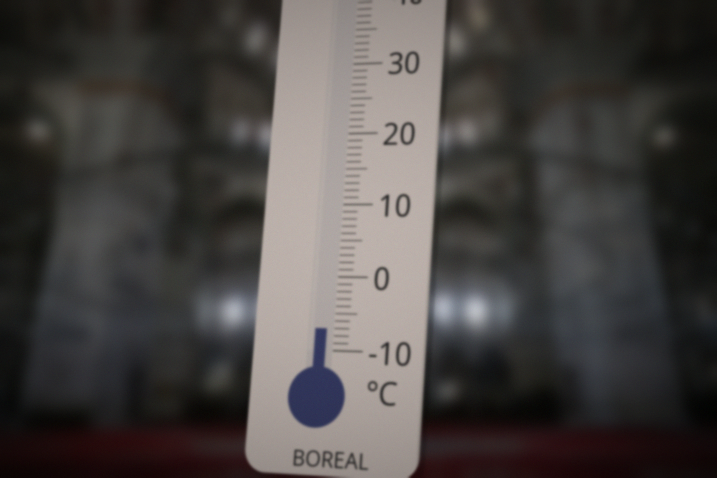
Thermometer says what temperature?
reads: -7 °C
